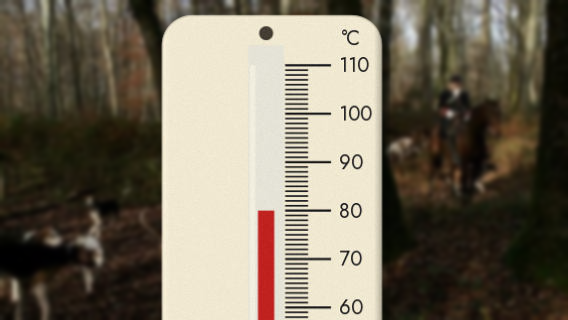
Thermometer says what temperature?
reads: 80 °C
